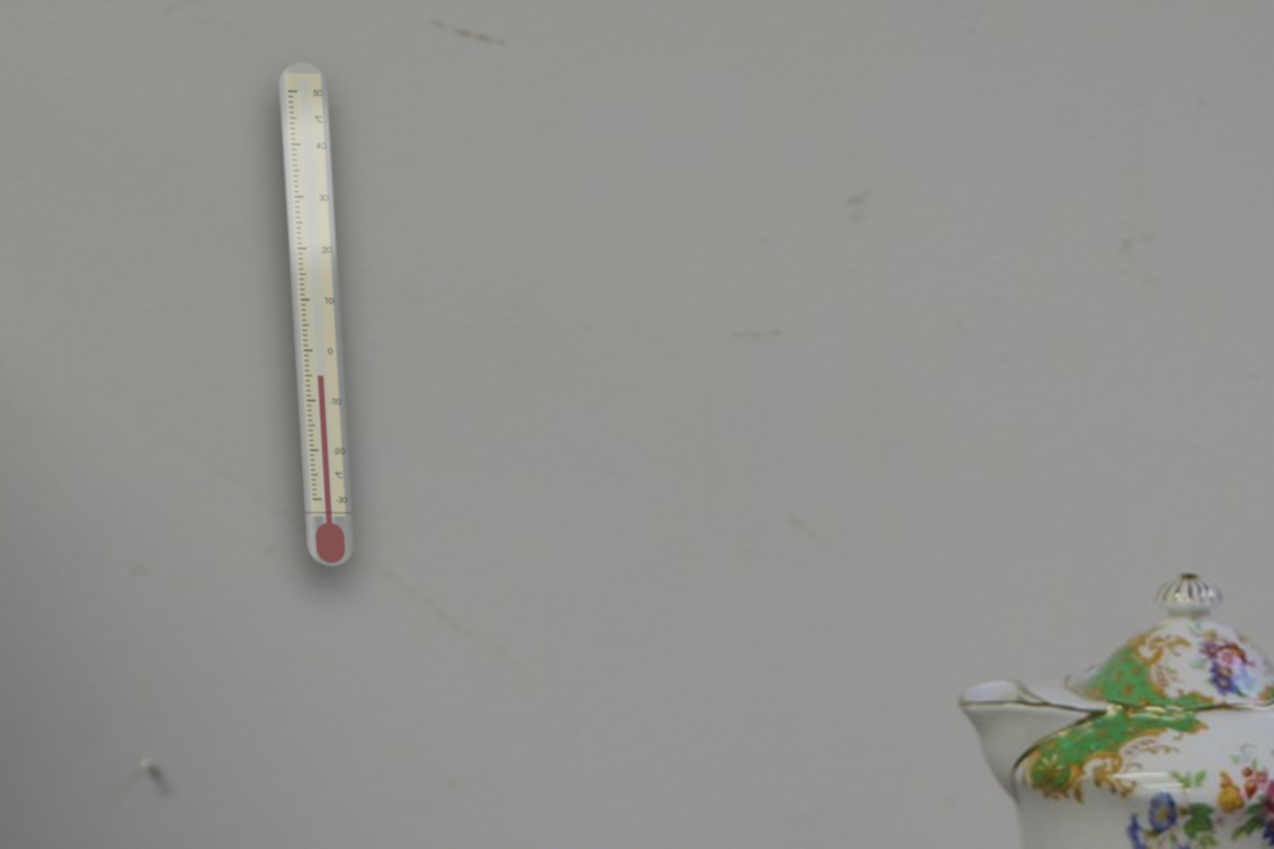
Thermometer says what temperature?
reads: -5 °C
